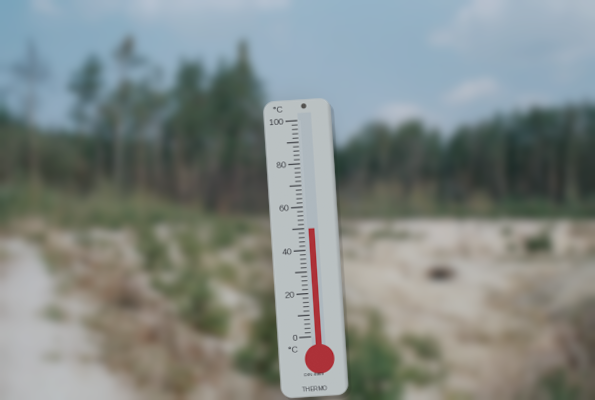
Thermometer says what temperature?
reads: 50 °C
